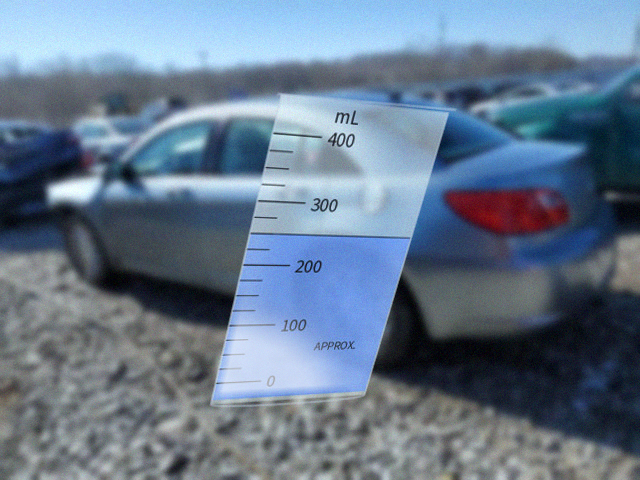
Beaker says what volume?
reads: 250 mL
